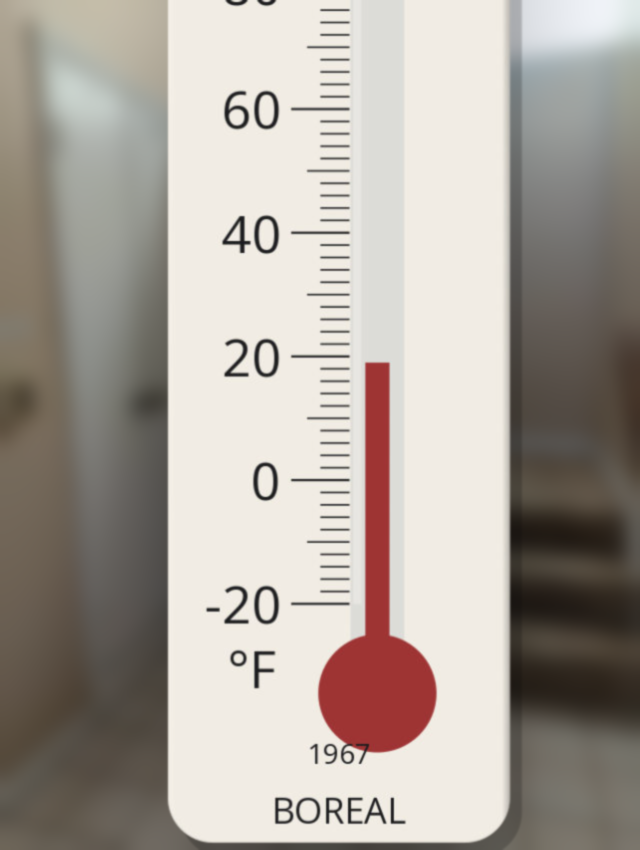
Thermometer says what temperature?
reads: 19 °F
